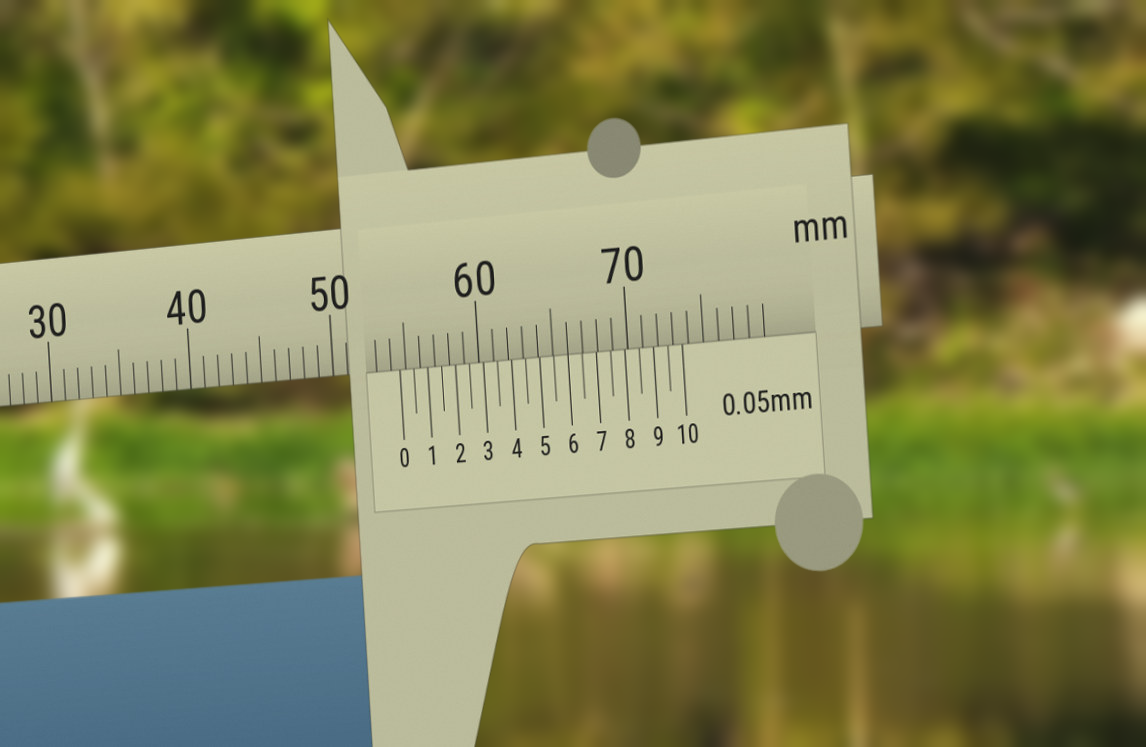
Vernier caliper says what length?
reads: 54.6 mm
